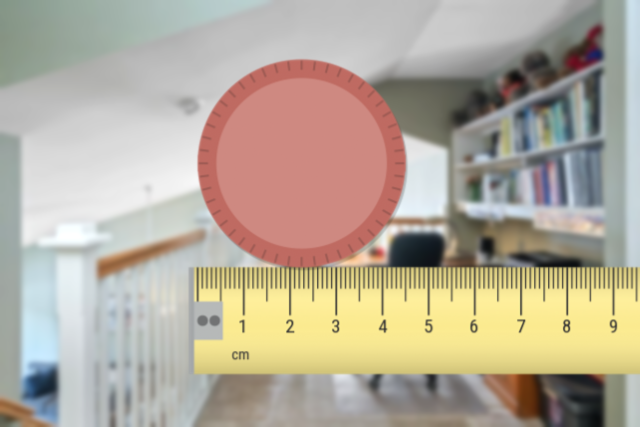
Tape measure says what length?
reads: 4.5 cm
